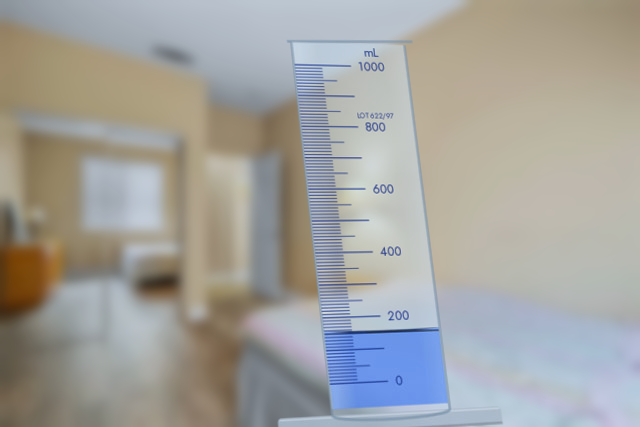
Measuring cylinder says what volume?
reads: 150 mL
